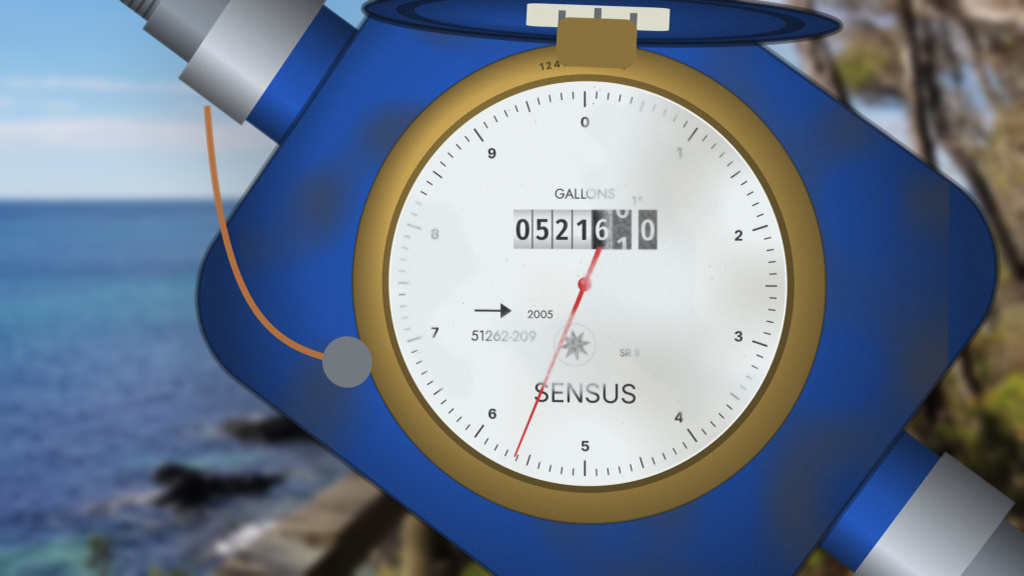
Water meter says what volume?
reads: 521605.6 gal
